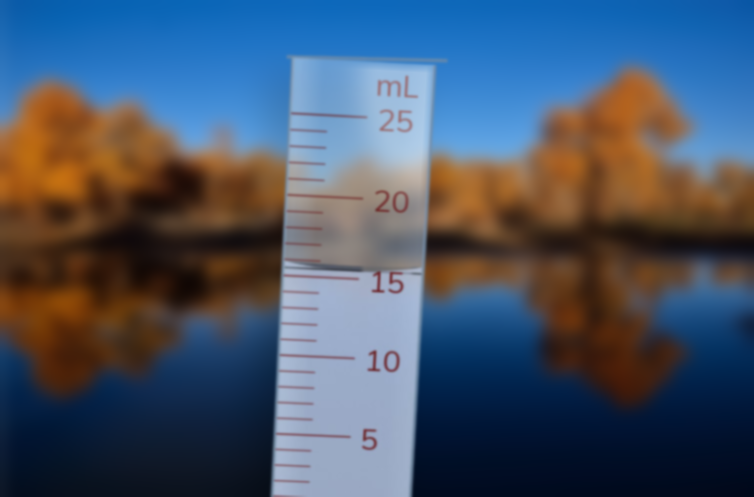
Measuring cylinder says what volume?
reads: 15.5 mL
